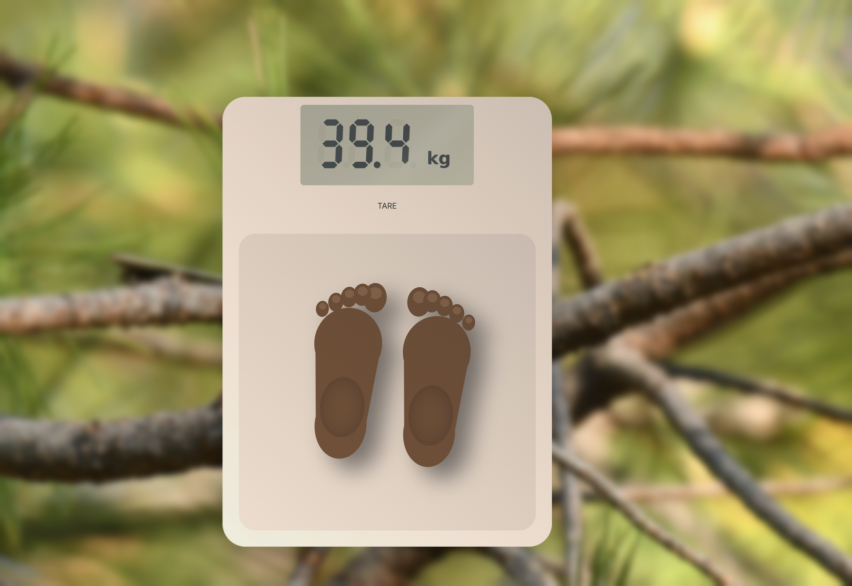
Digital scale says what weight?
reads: 39.4 kg
